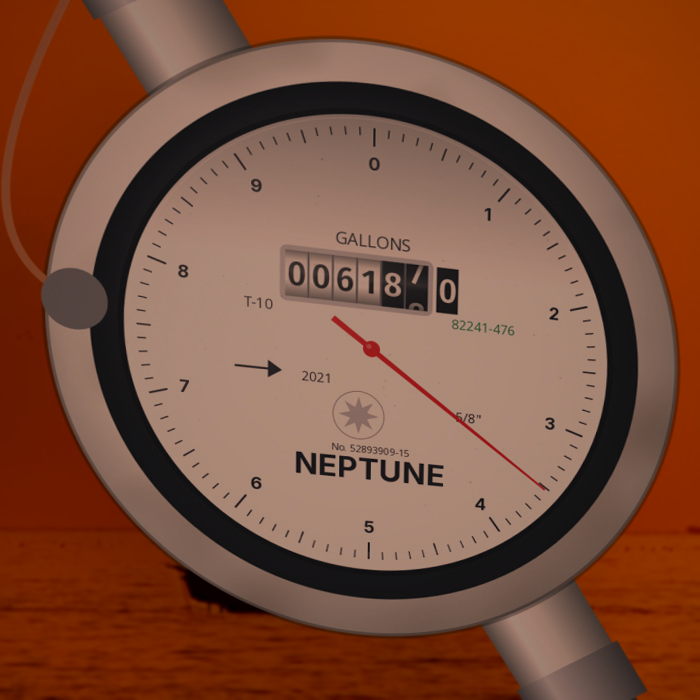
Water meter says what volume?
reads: 61873.5 gal
